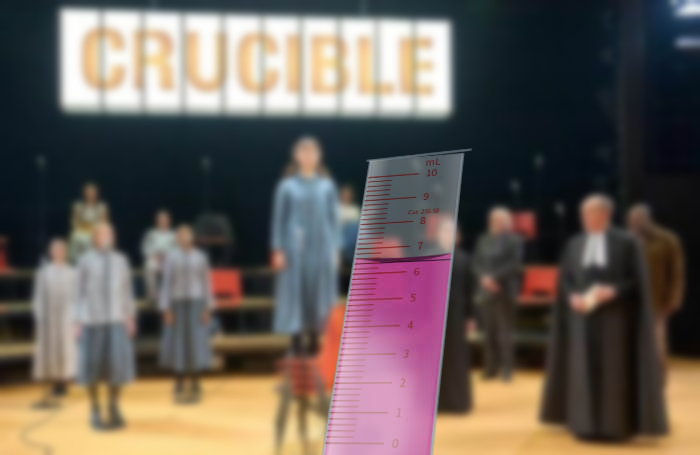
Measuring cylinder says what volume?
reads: 6.4 mL
